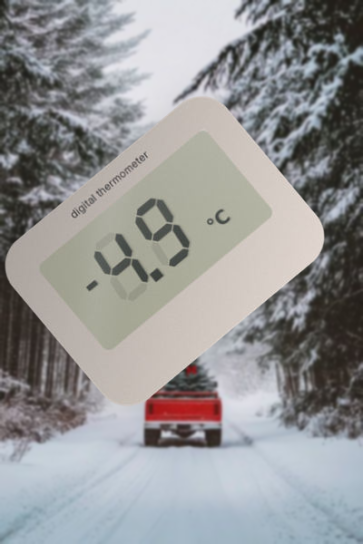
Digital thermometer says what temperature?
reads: -4.9 °C
